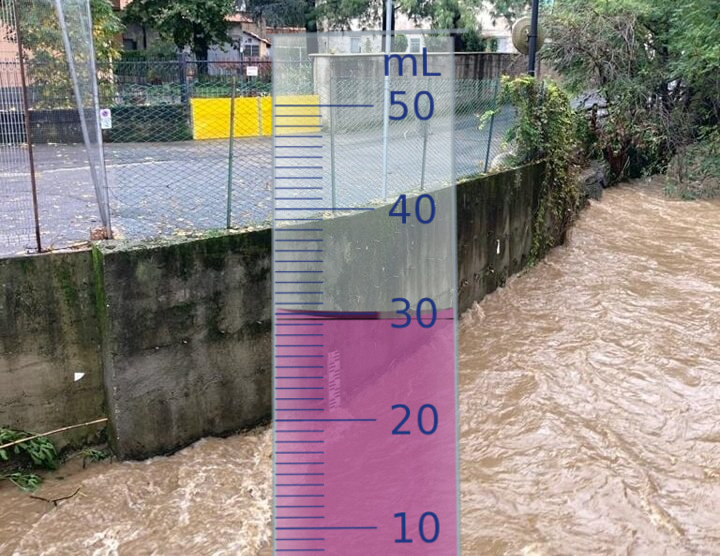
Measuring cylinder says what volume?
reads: 29.5 mL
